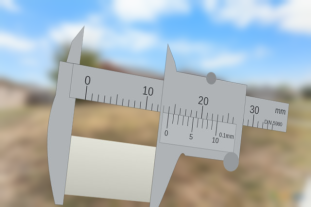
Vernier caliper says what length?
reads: 14.0 mm
